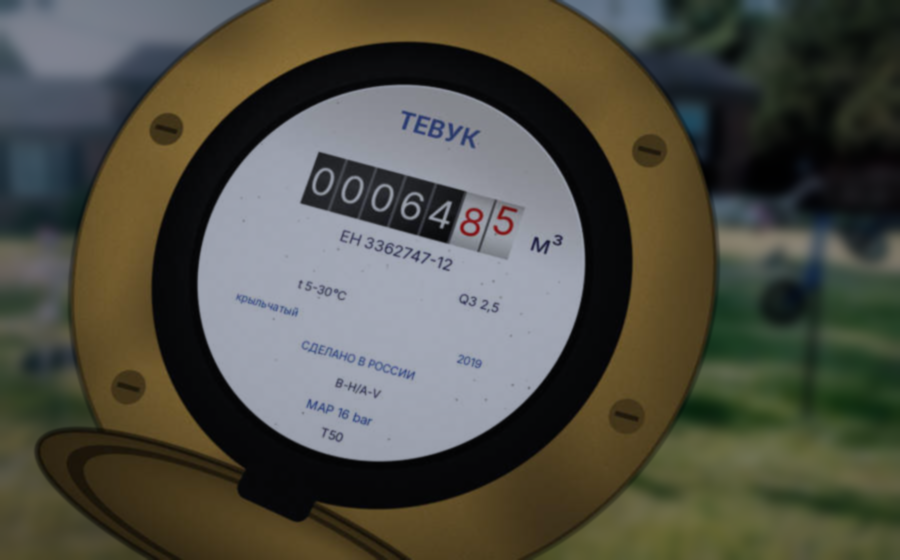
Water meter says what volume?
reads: 64.85 m³
